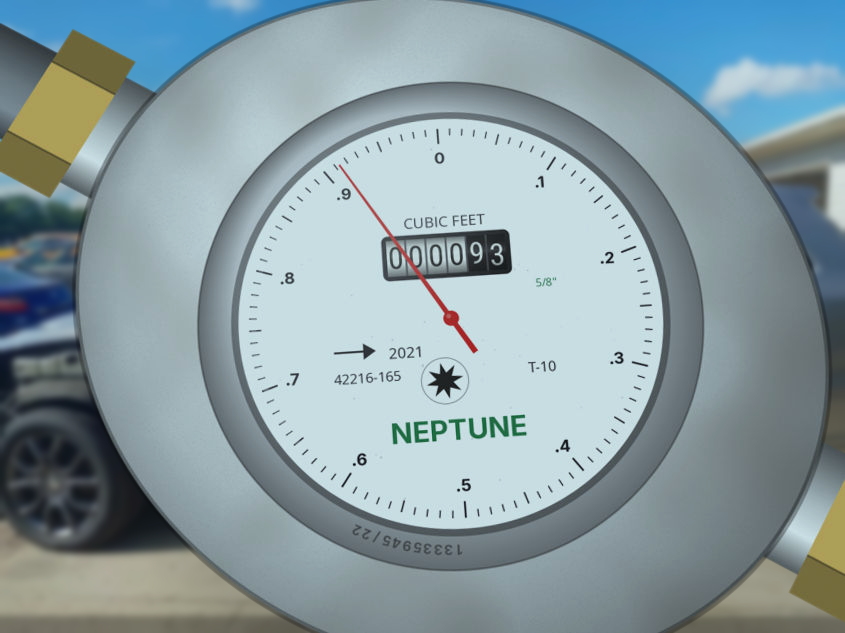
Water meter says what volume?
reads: 92.91 ft³
